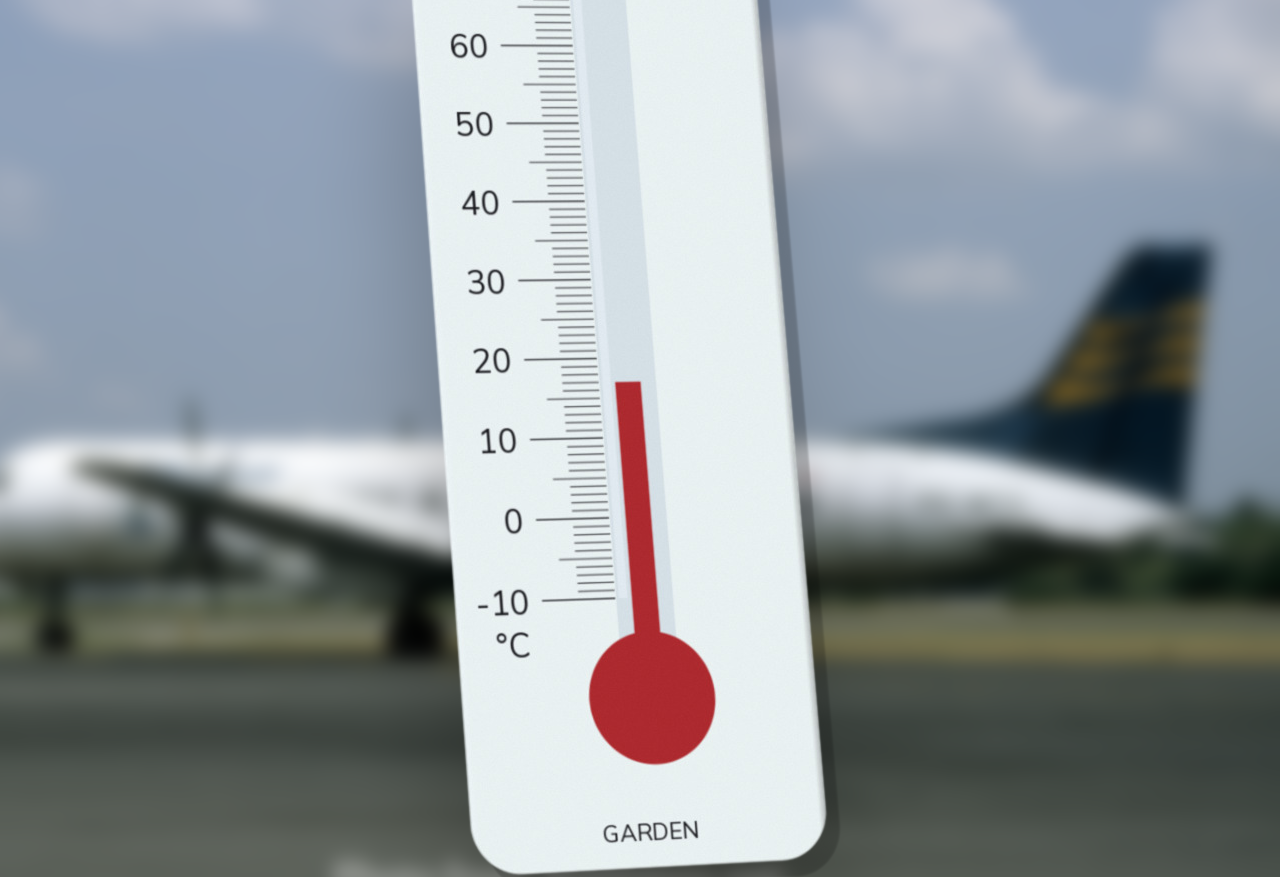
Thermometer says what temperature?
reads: 17 °C
